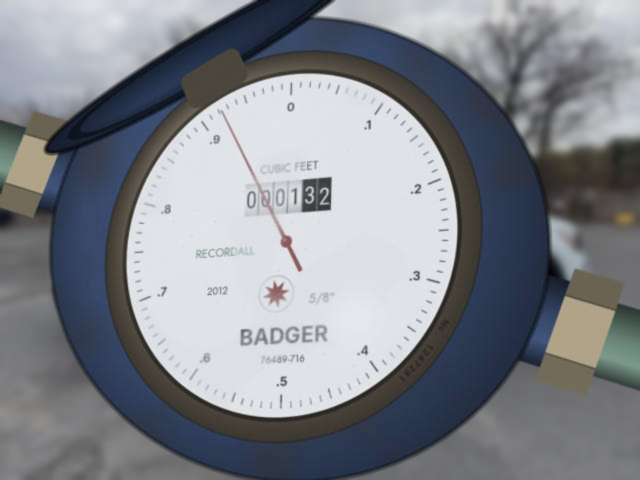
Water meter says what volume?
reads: 131.92 ft³
